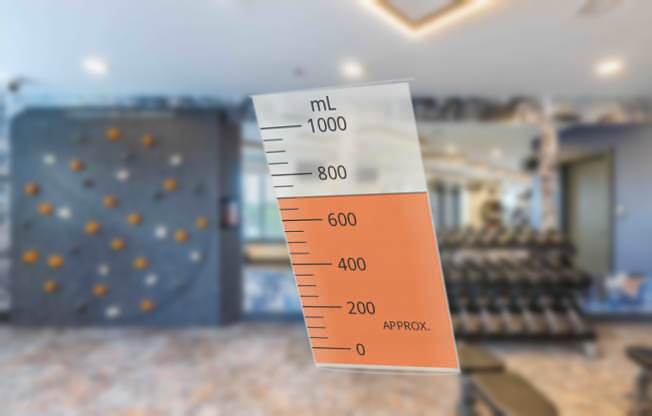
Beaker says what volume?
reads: 700 mL
